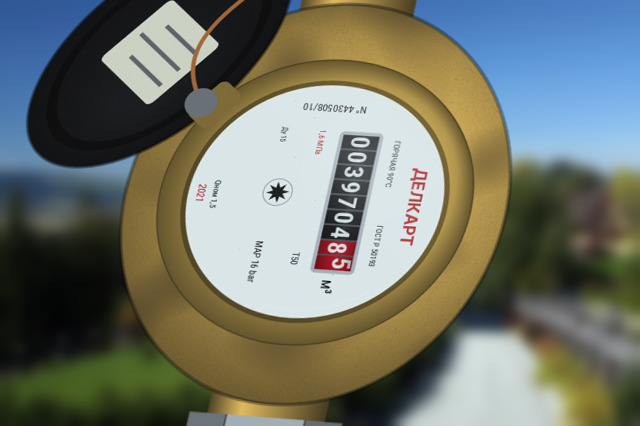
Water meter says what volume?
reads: 39704.85 m³
